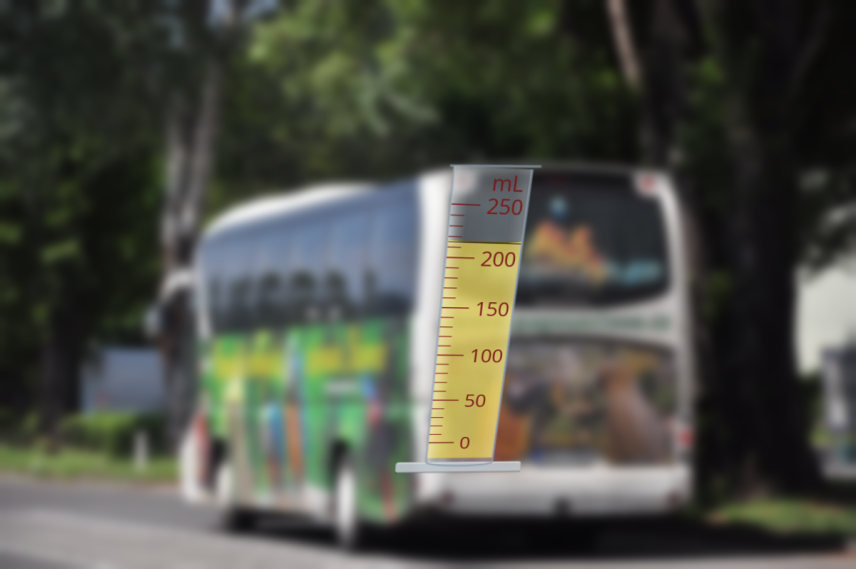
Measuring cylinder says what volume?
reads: 215 mL
